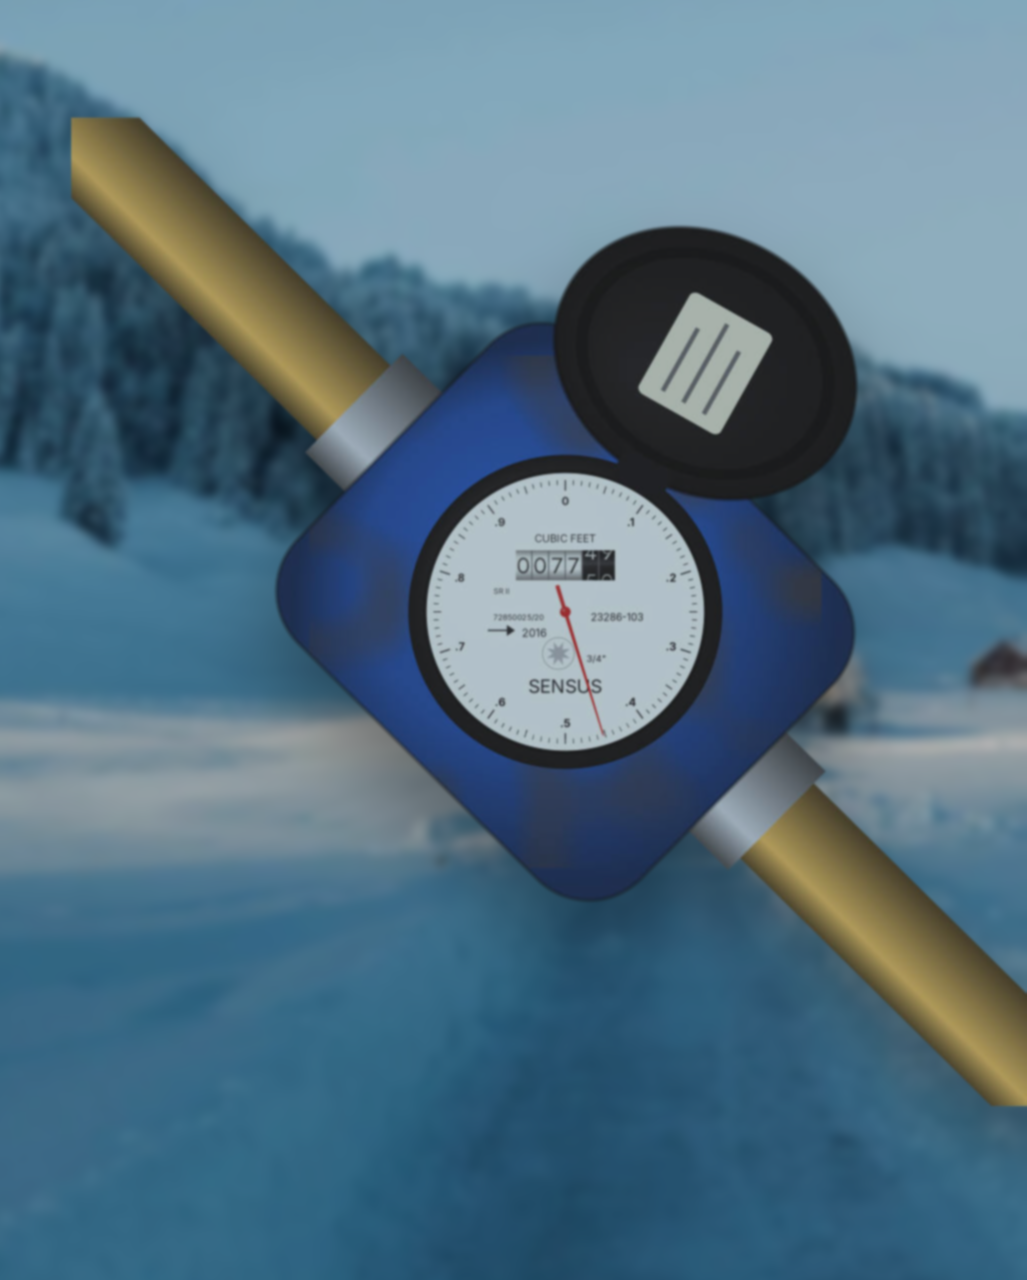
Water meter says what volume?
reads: 7749.45 ft³
